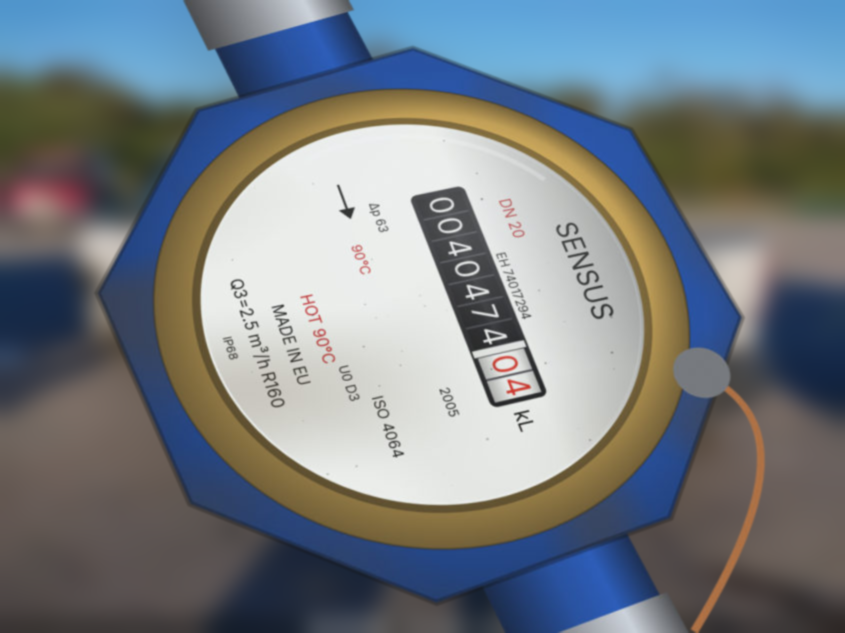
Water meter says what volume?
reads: 40474.04 kL
